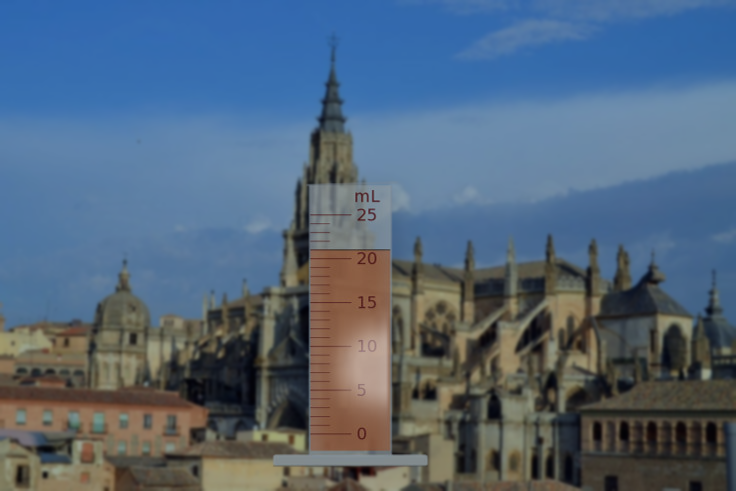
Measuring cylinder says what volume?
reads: 21 mL
